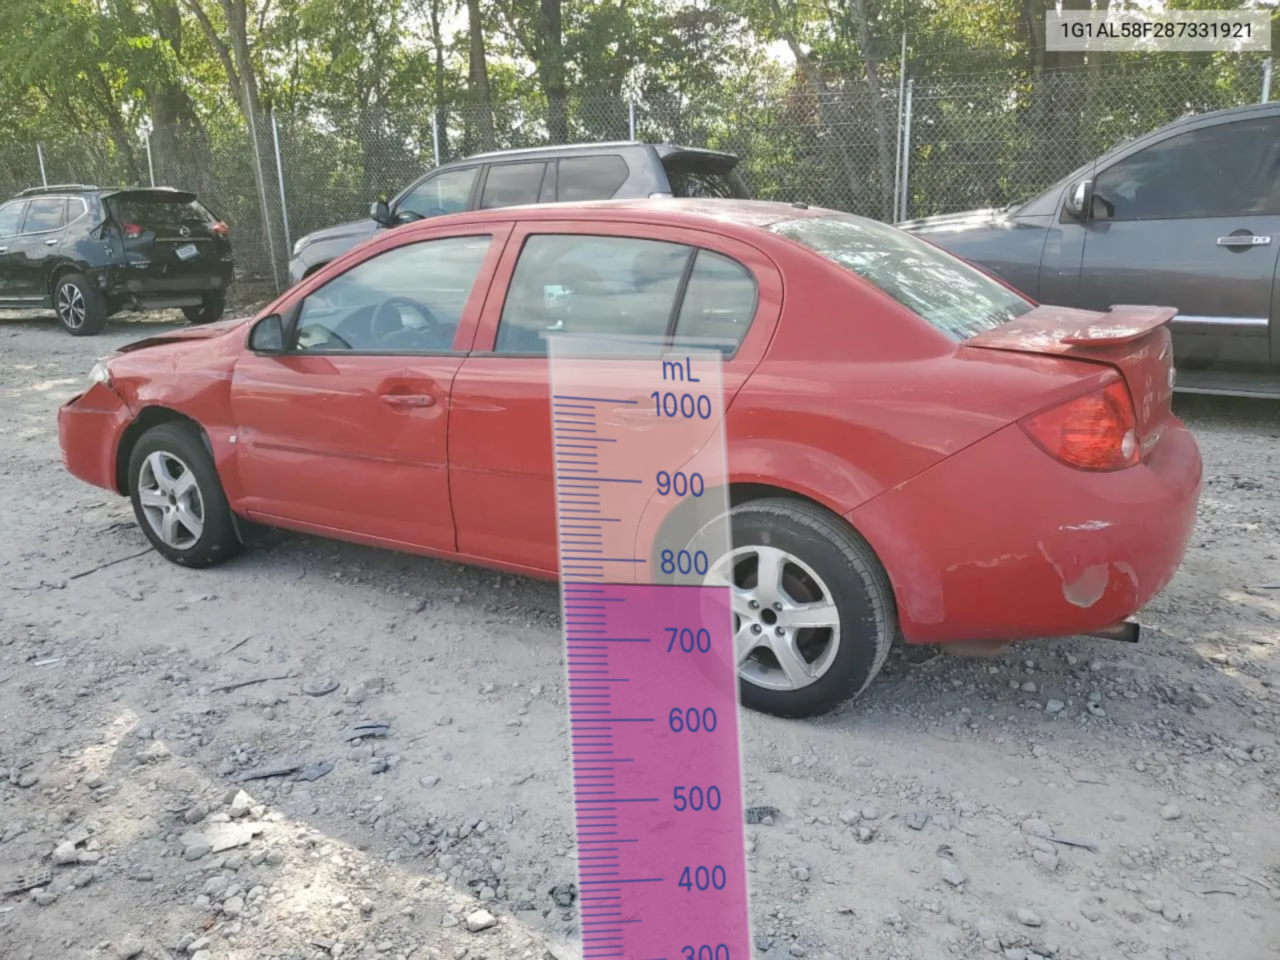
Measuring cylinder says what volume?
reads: 770 mL
